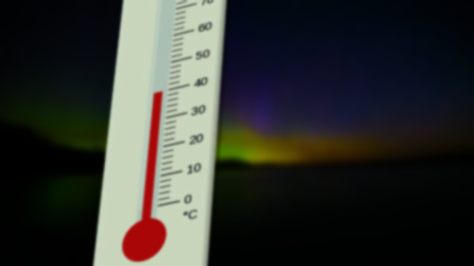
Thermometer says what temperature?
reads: 40 °C
